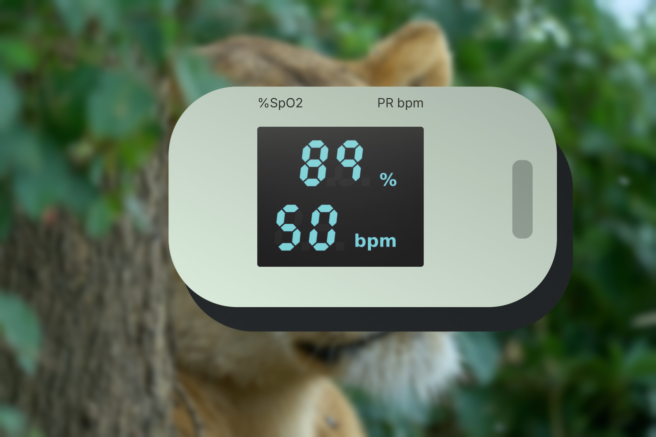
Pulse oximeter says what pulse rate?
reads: 50 bpm
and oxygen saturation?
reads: 89 %
